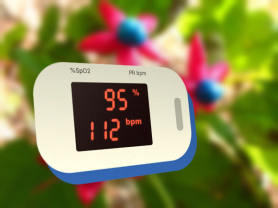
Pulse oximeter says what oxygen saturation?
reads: 95 %
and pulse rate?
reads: 112 bpm
